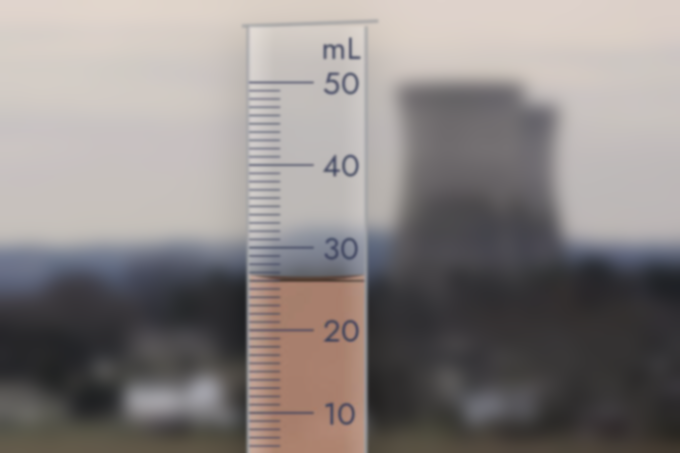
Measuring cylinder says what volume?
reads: 26 mL
